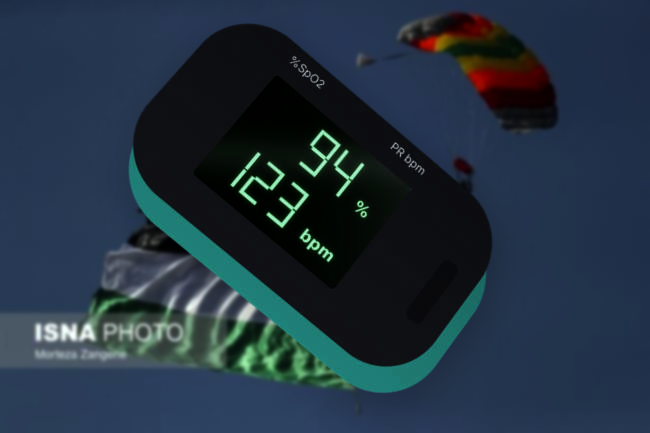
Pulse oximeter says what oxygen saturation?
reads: 94 %
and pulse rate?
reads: 123 bpm
